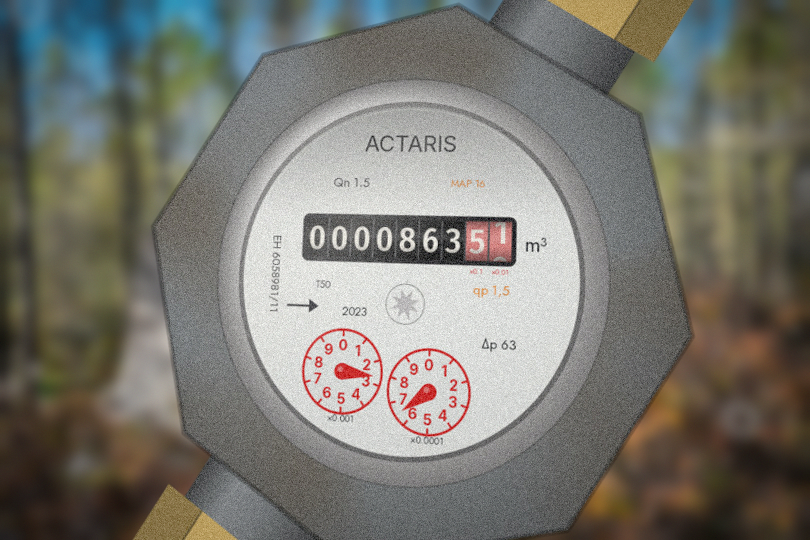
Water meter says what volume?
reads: 863.5126 m³
